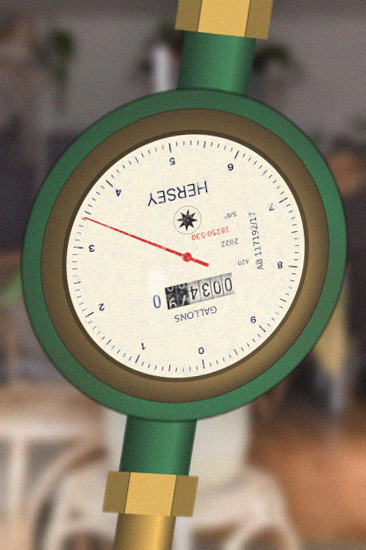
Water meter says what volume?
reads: 34793.4 gal
